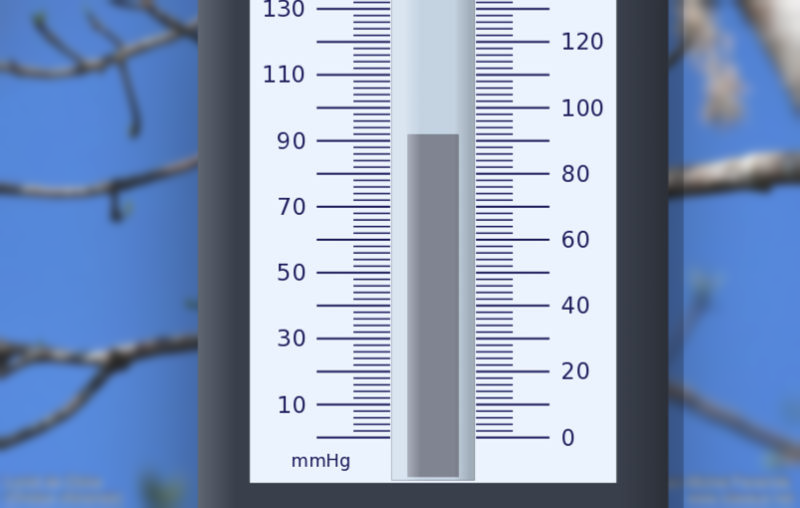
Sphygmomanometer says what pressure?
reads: 92 mmHg
